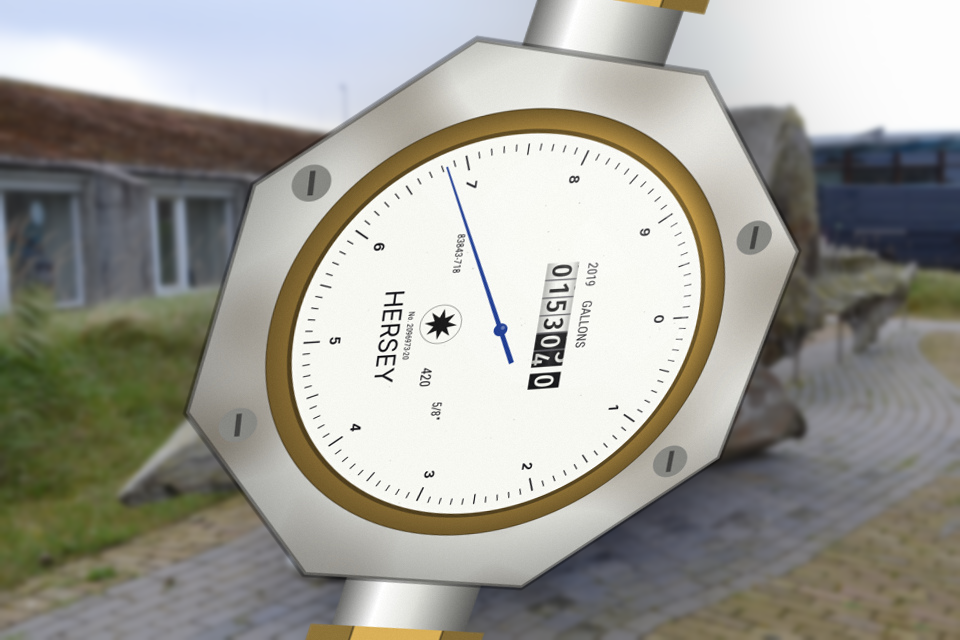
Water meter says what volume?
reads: 153036.8 gal
